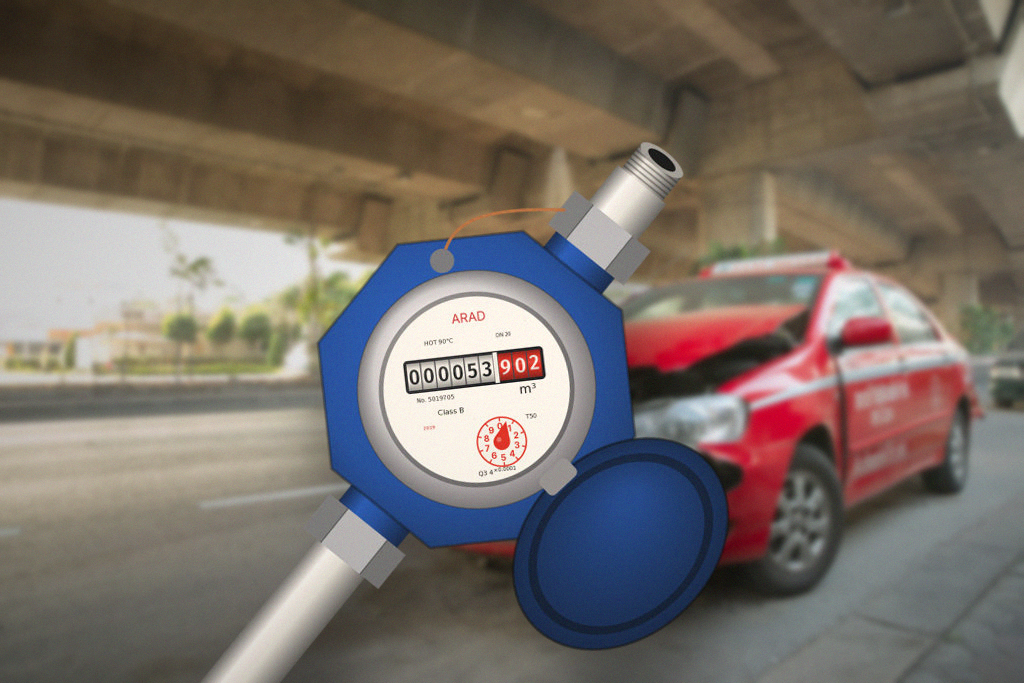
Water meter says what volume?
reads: 53.9020 m³
